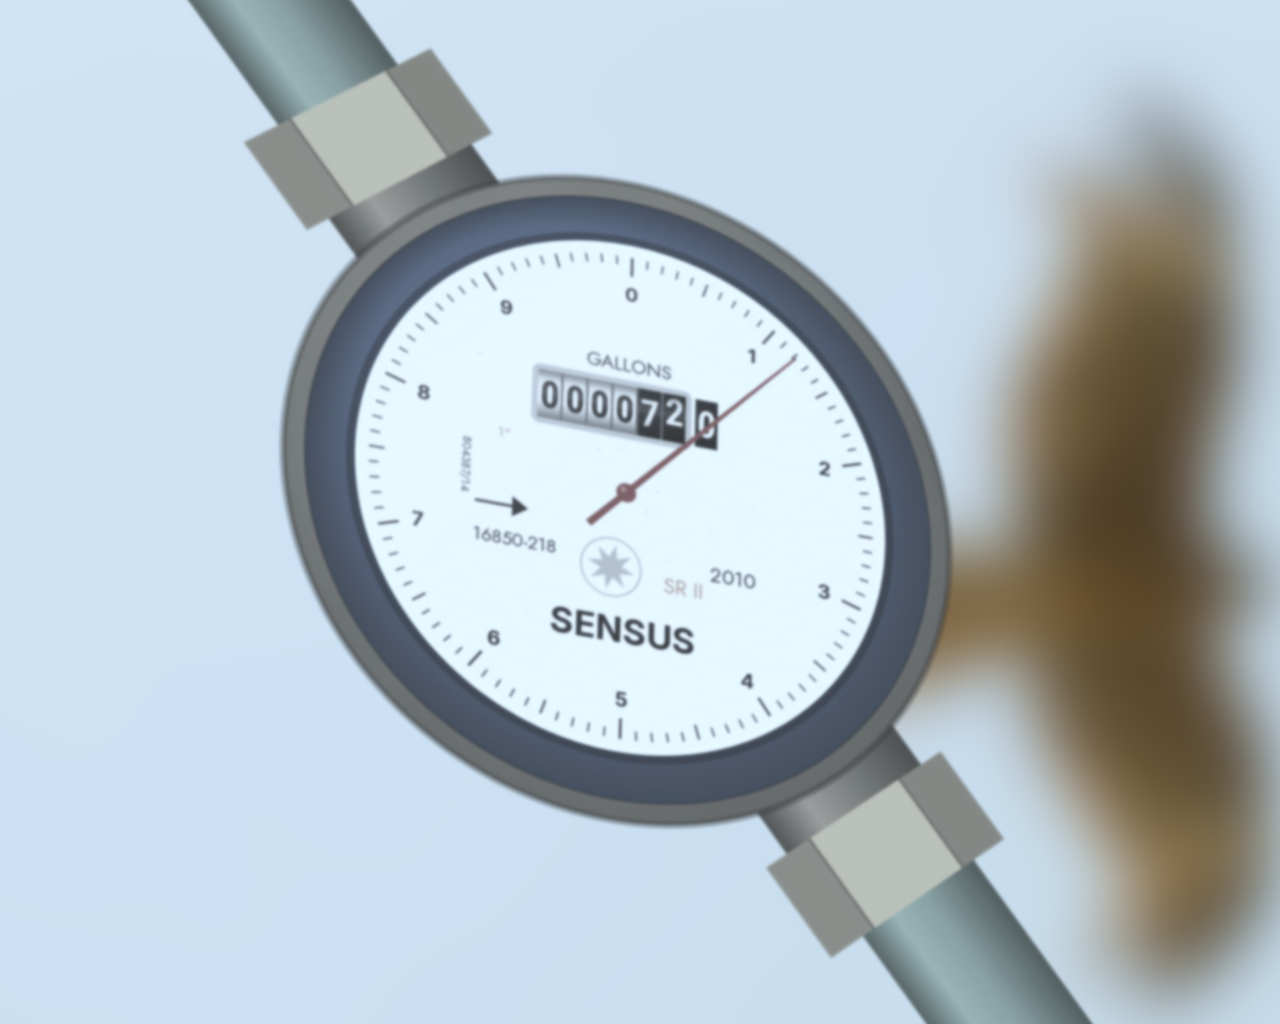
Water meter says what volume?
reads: 721.2 gal
